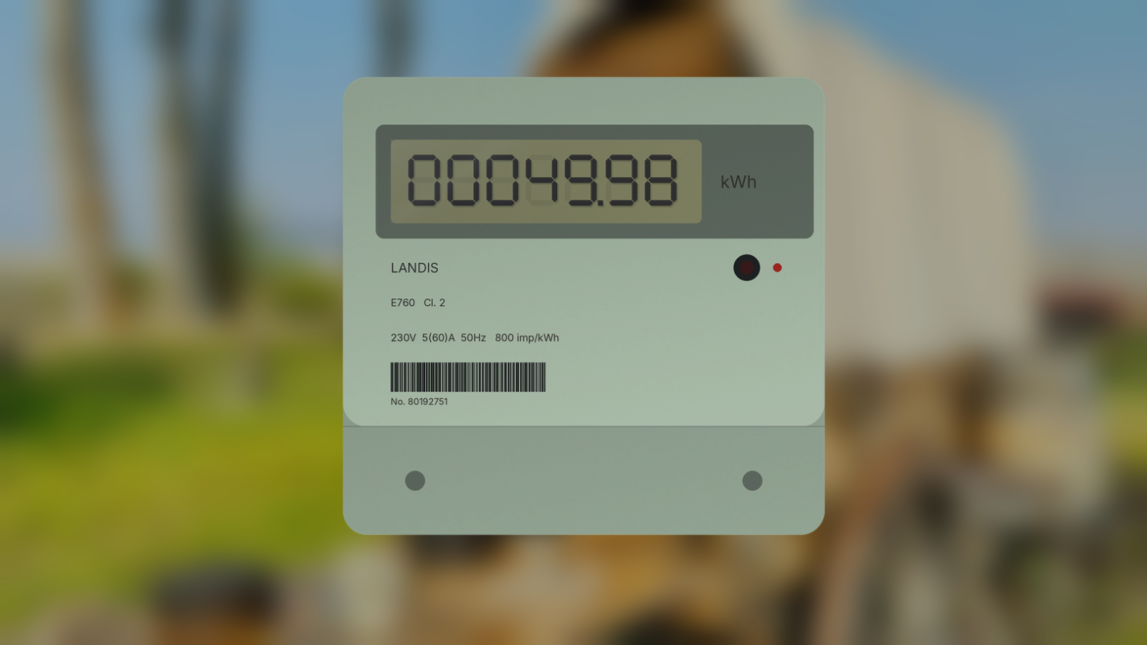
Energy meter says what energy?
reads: 49.98 kWh
